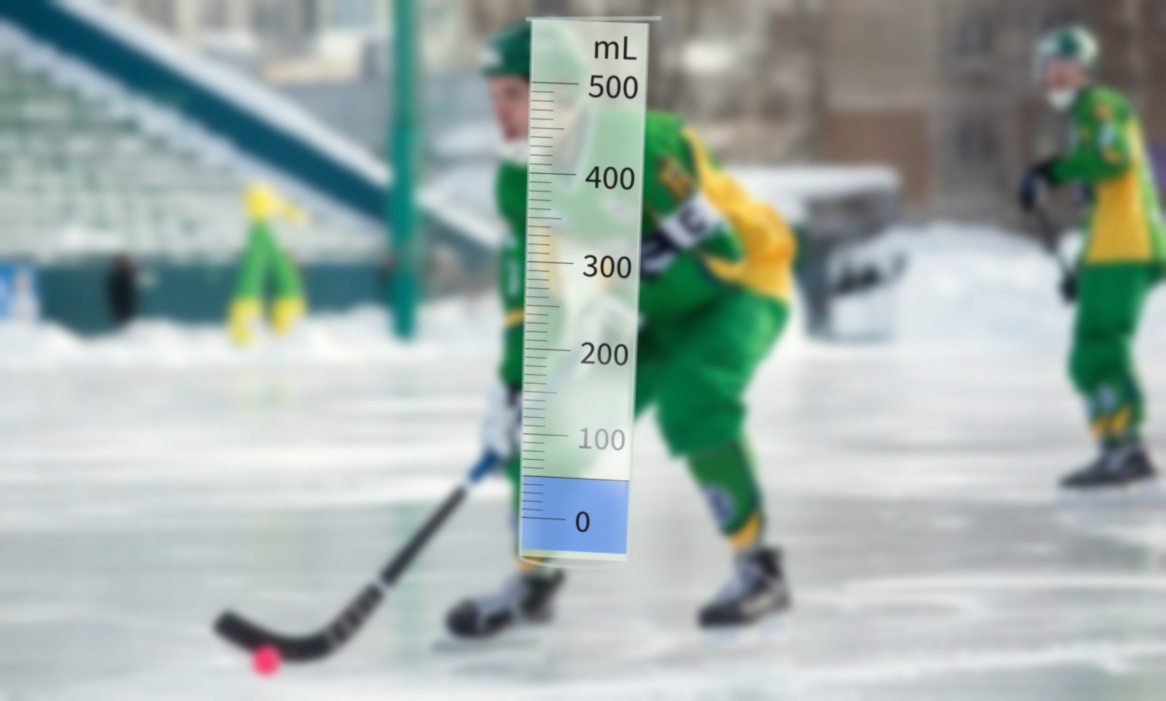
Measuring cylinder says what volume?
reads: 50 mL
